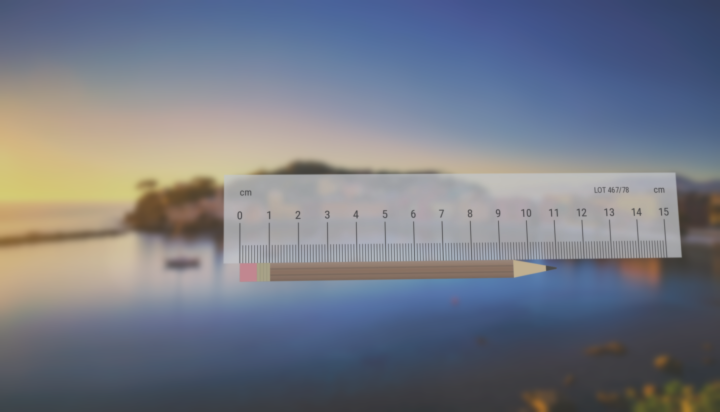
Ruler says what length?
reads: 11 cm
